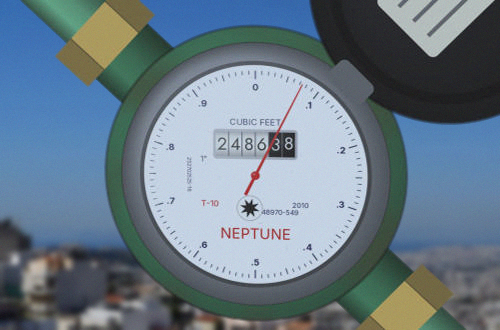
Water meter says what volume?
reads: 248638.07 ft³
